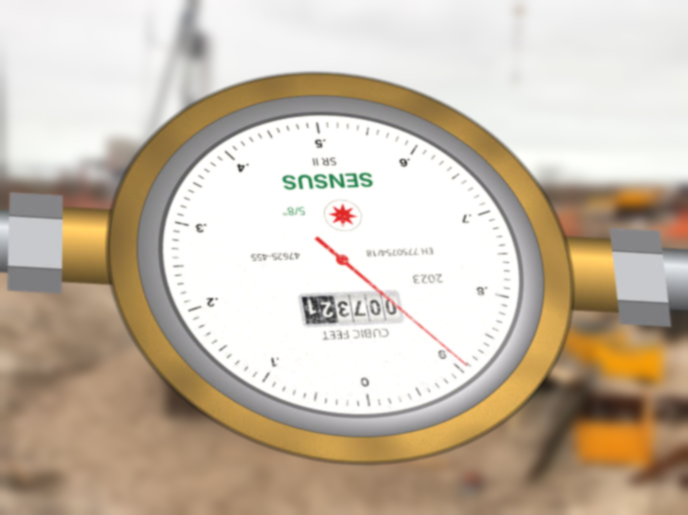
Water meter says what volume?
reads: 7320.89 ft³
